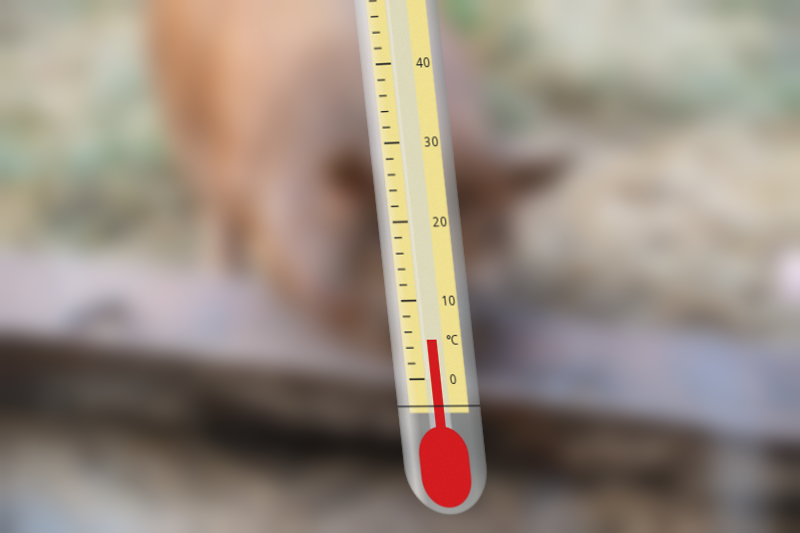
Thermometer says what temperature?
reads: 5 °C
